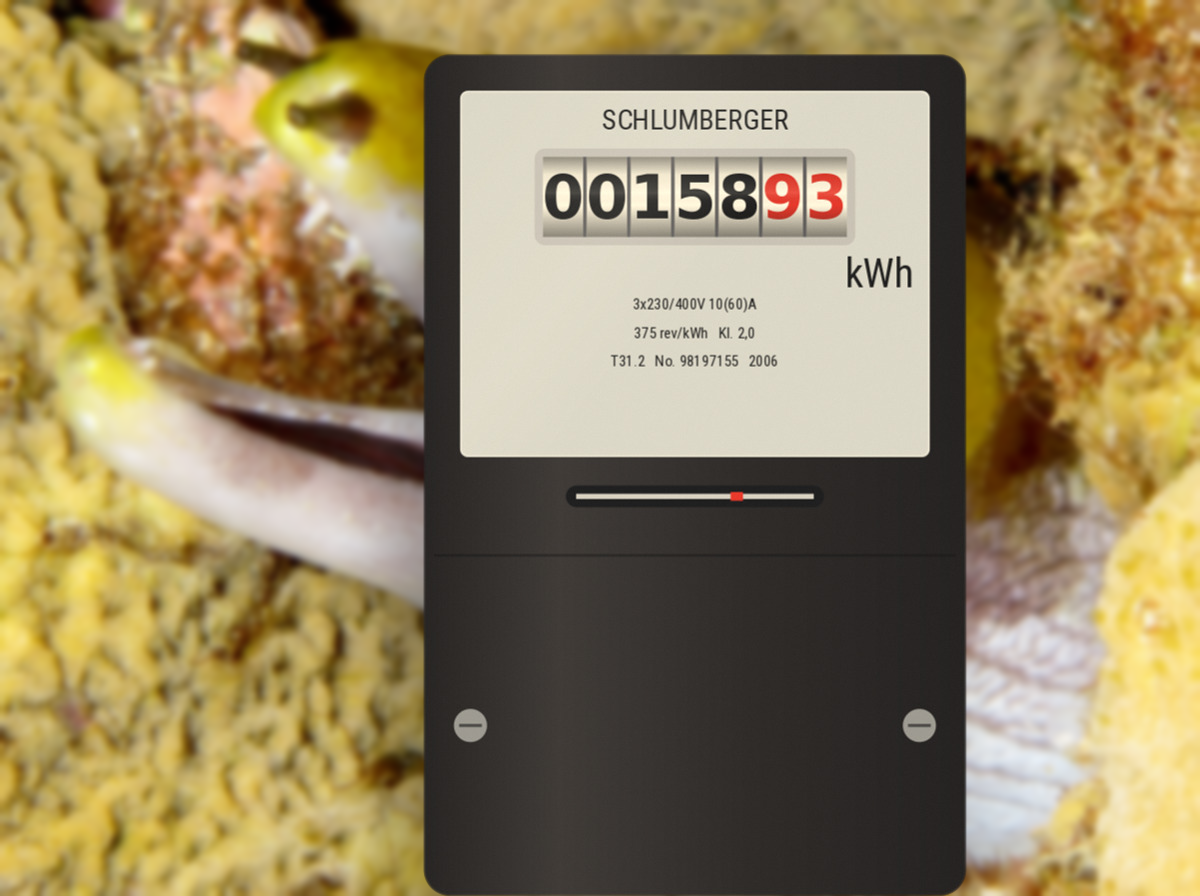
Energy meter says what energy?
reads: 158.93 kWh
